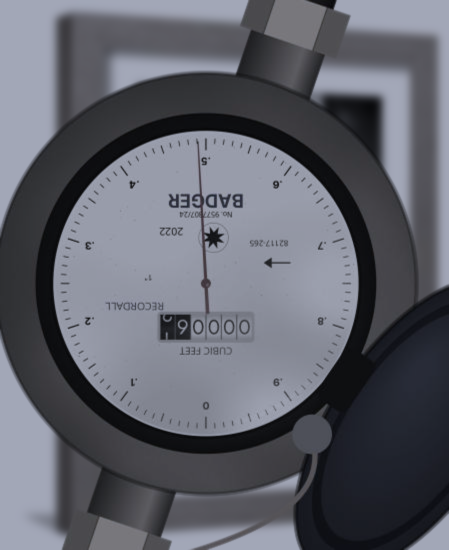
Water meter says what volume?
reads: 61.49 ft³
